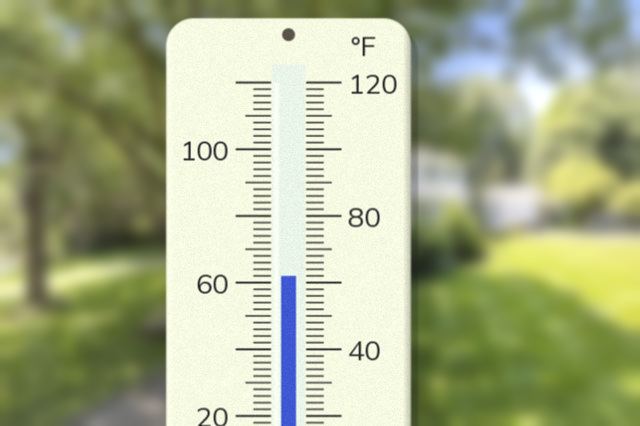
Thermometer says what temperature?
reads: 62 °F
